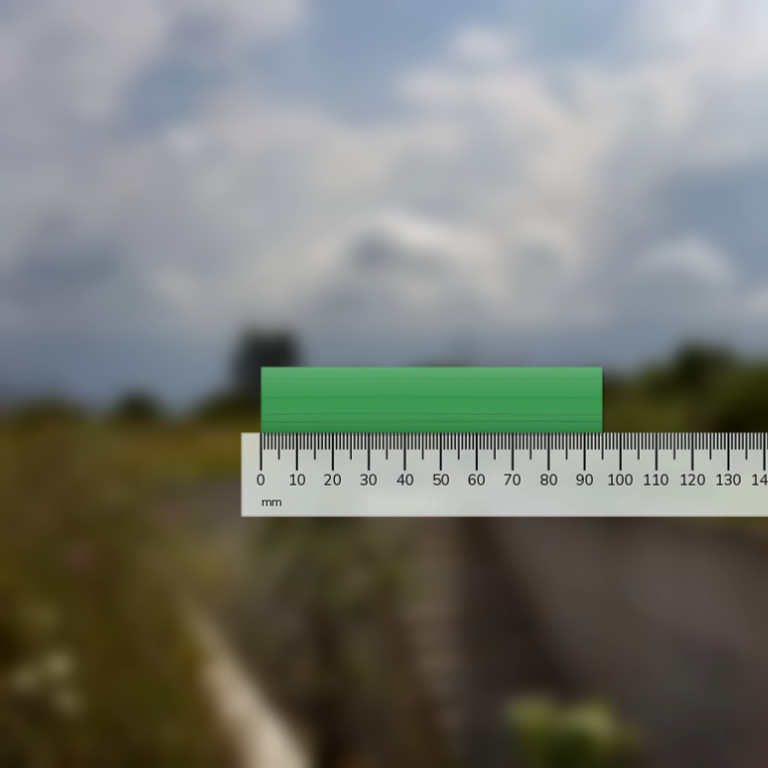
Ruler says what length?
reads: 95 mm
